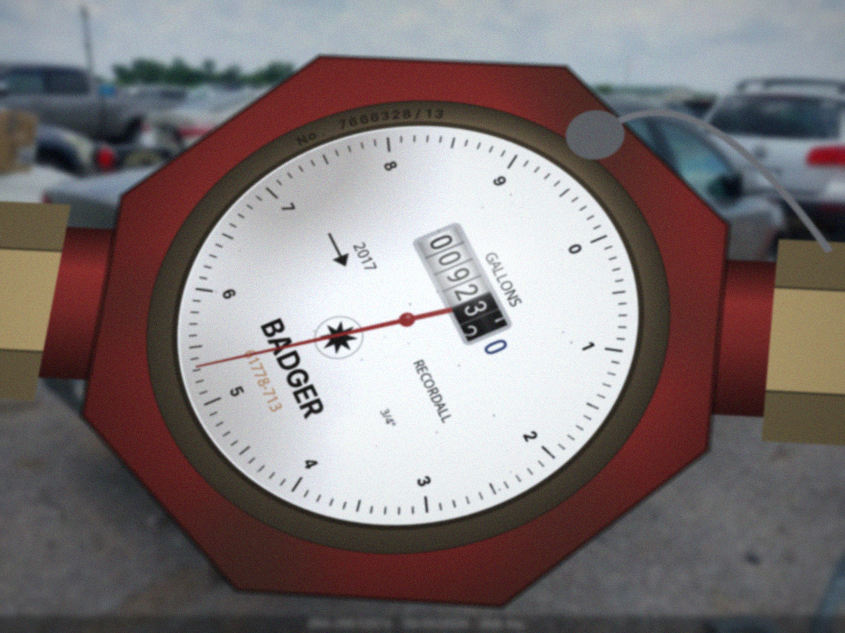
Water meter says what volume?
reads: 92315.3 gal
